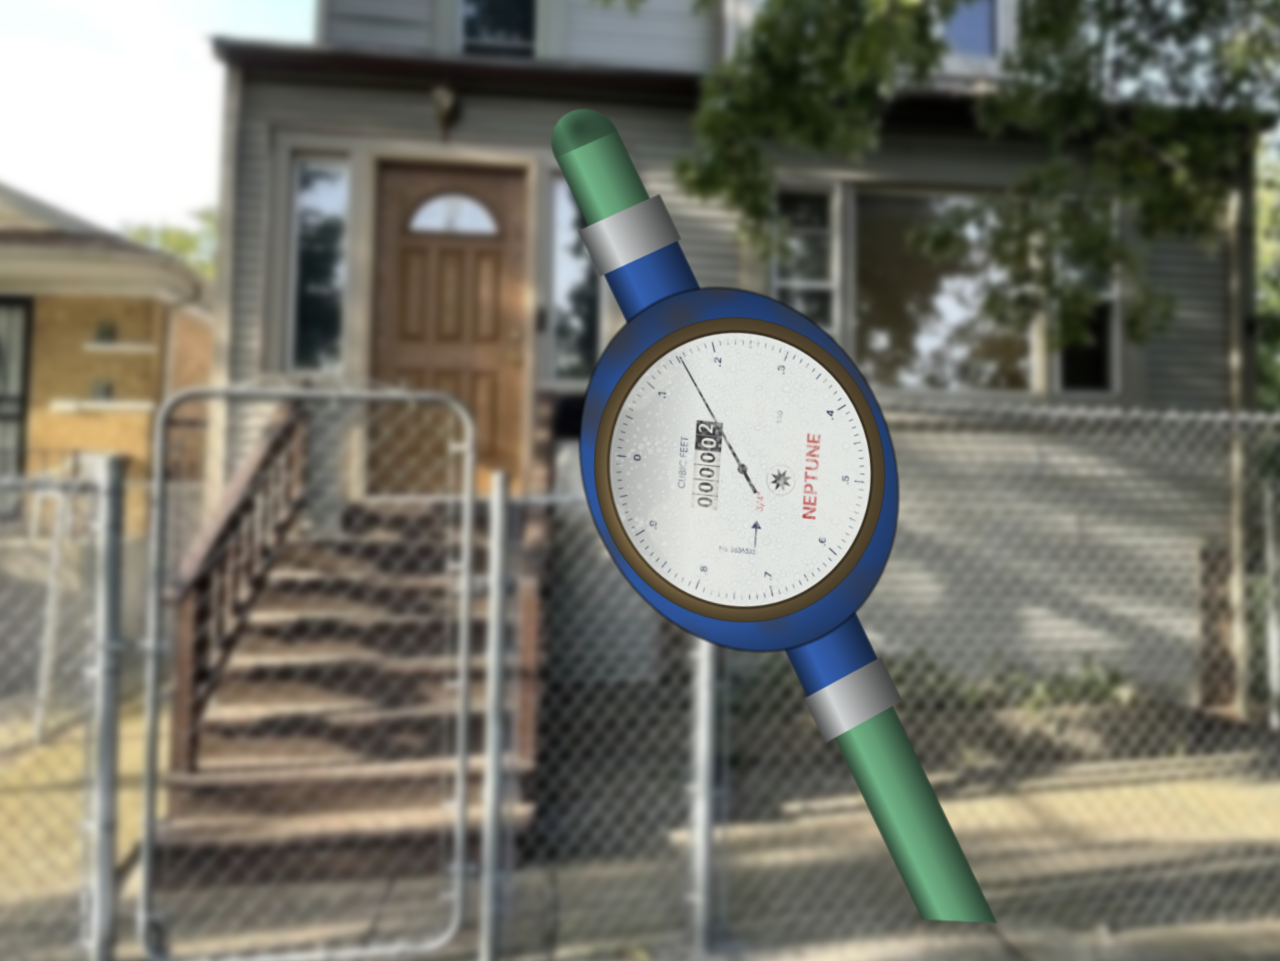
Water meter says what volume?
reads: 2.15 ft³
